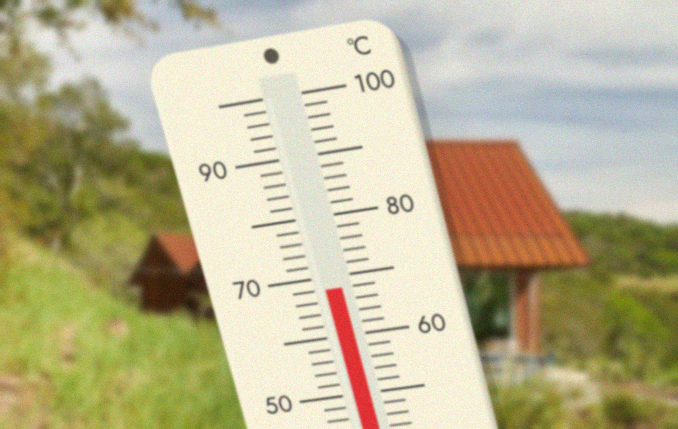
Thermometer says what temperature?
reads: 68 °C
